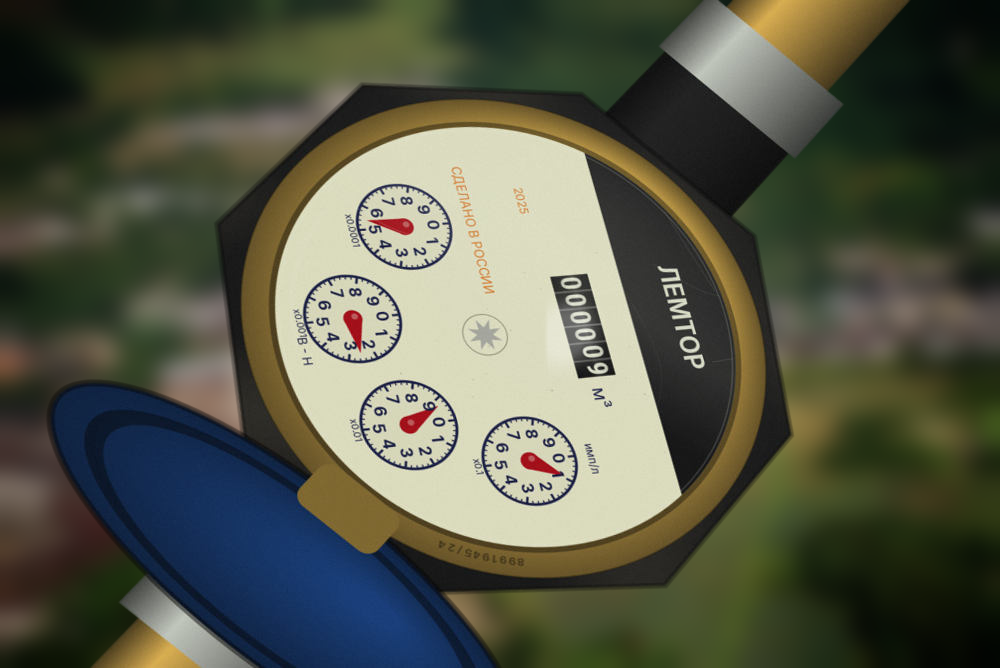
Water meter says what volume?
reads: 9.0925 m³
